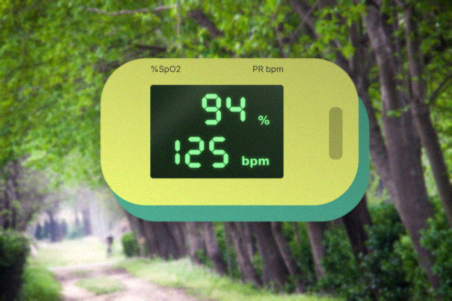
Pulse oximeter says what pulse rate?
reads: 125 bpm
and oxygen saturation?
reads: 94 %
